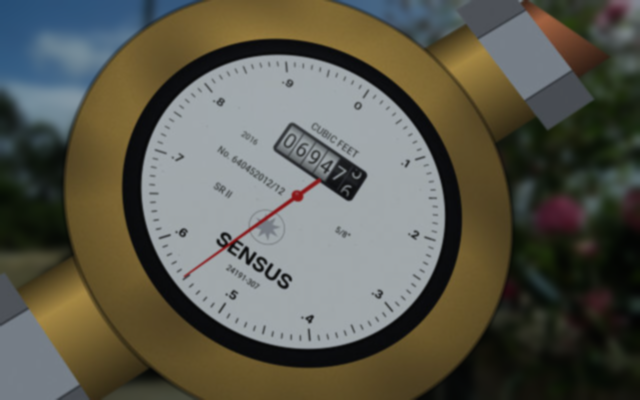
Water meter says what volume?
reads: 69475.55 ft³
